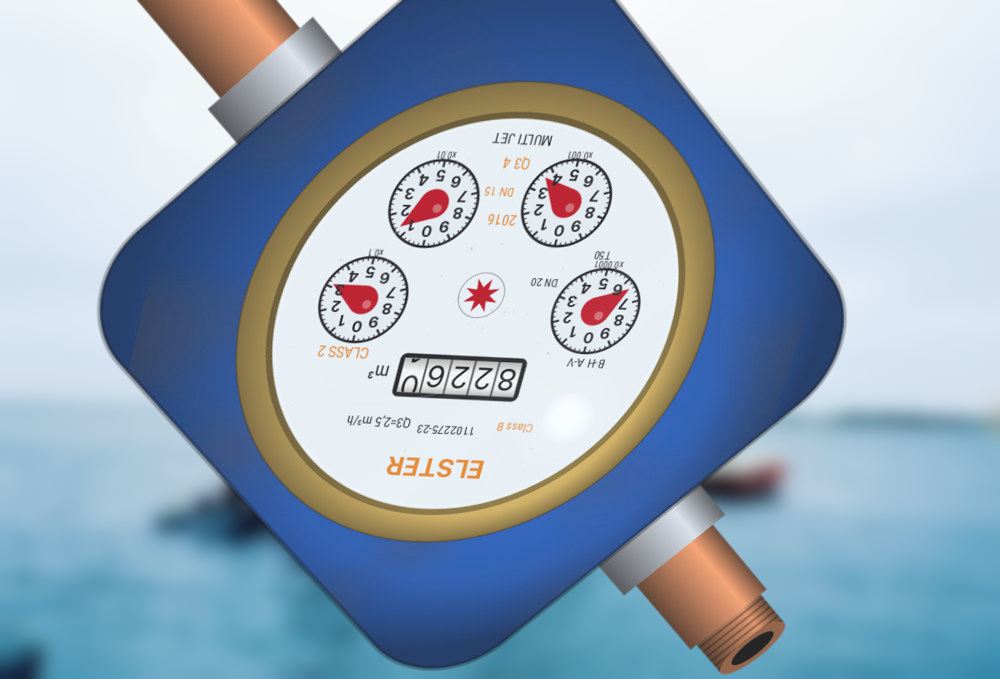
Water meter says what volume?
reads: 82260.3136 m³
